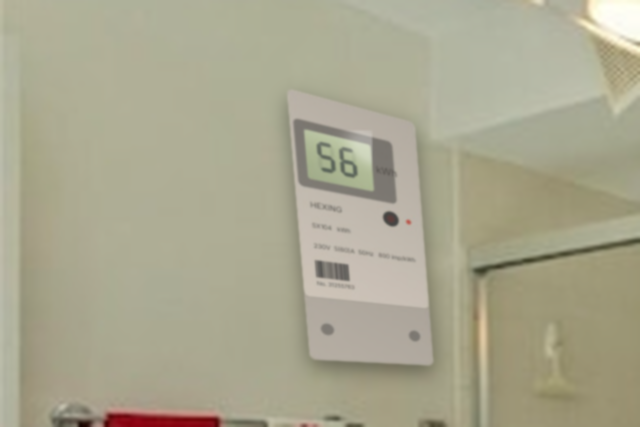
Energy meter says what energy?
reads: 56 kWh
